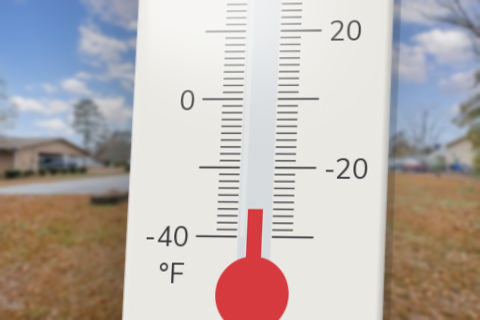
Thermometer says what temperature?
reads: -32 °F
